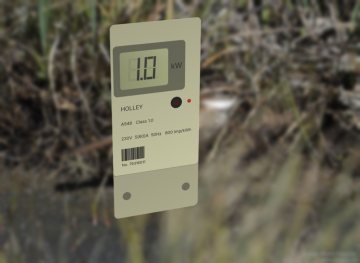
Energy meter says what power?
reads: 1.0 kW
